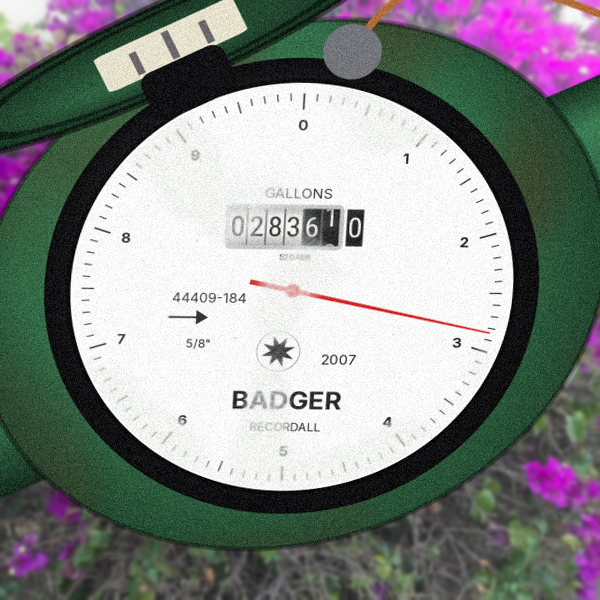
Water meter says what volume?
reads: 283612.8 gal
